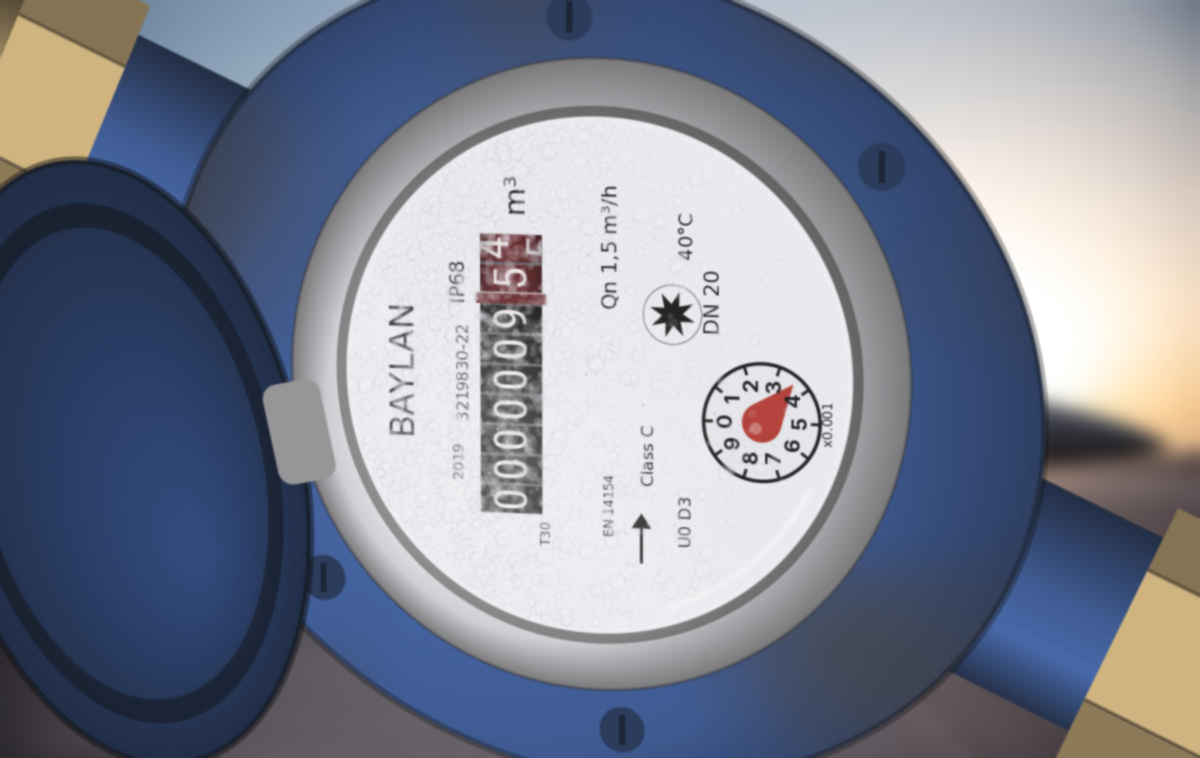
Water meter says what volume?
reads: 9.543 m³
